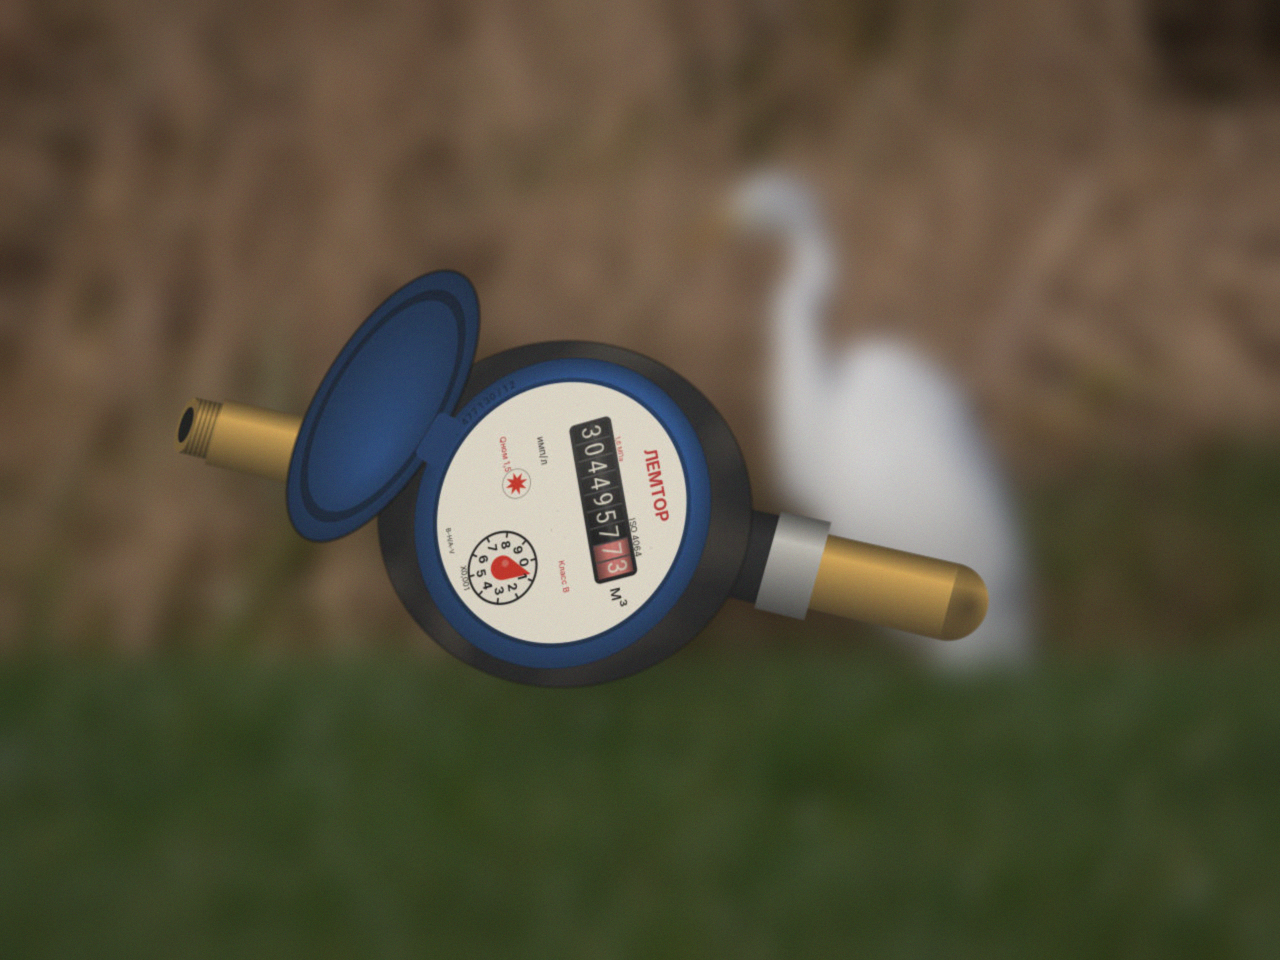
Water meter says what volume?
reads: 3044957.730 m³
